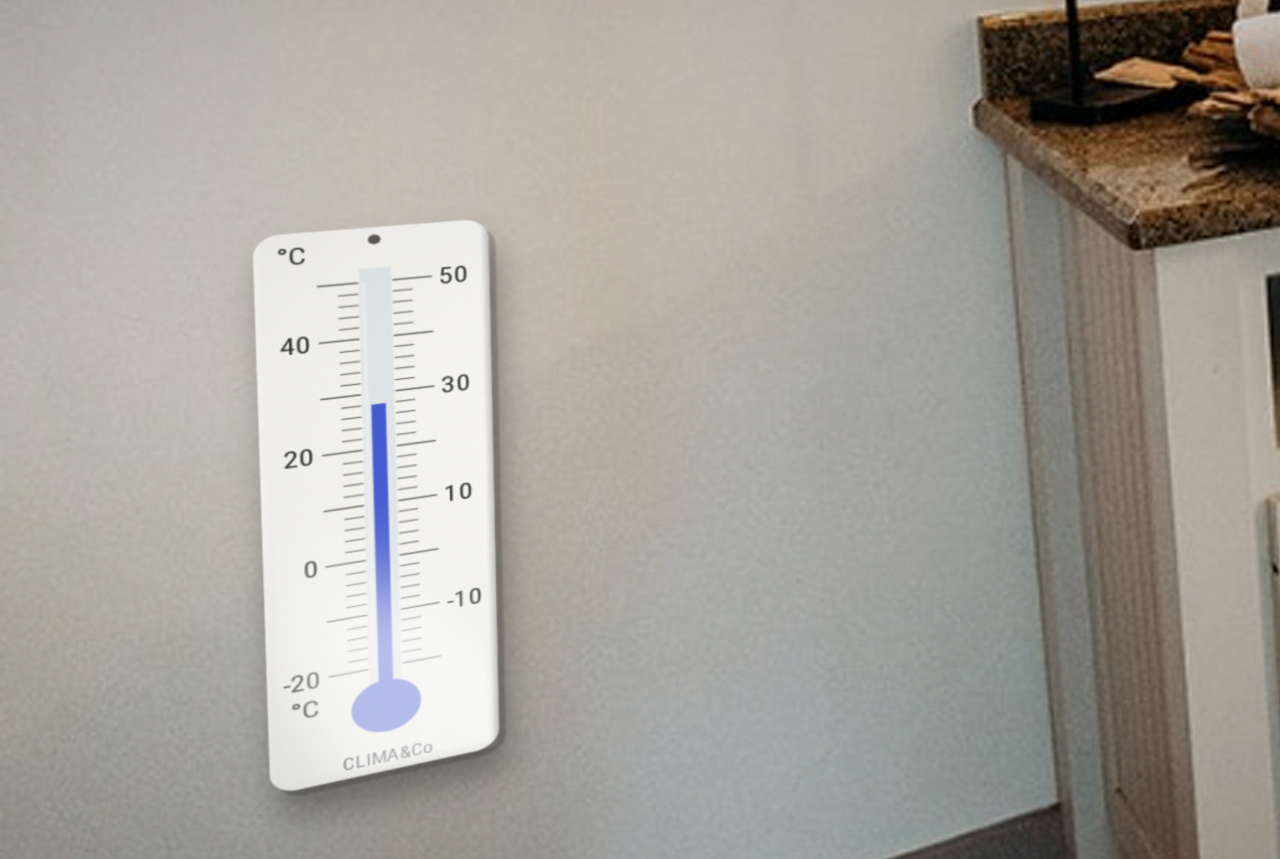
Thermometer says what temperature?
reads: 28 °C
